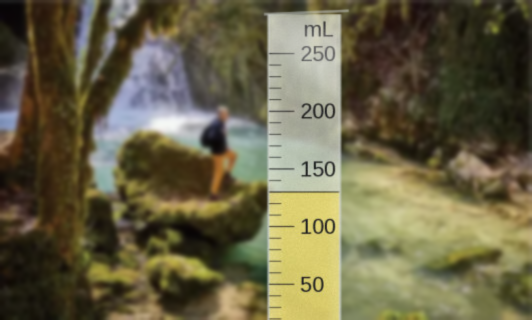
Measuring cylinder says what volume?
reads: 130 mL
